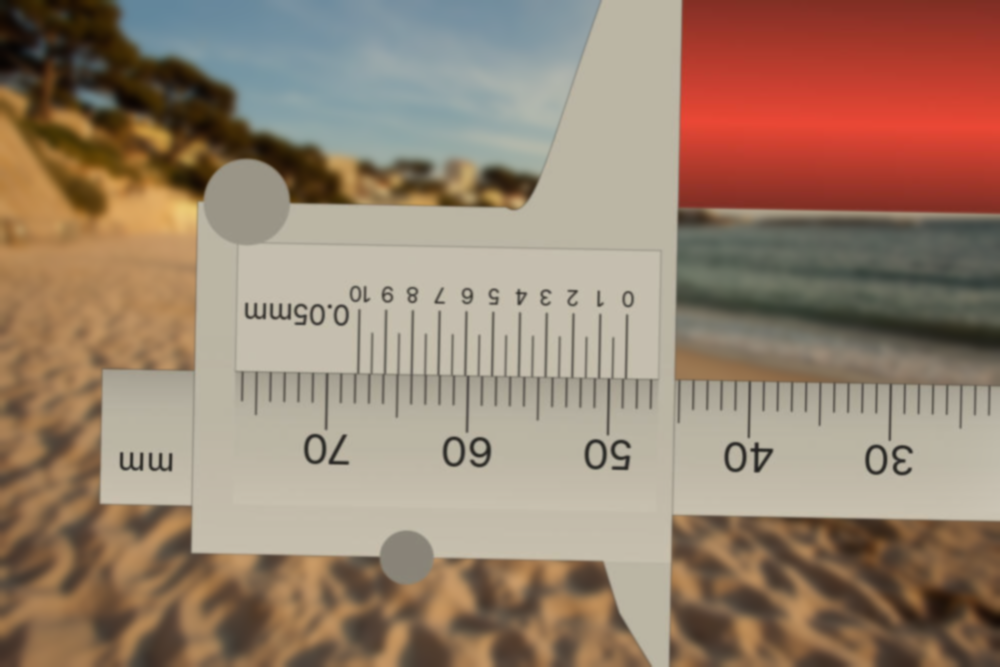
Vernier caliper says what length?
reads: 48.8 mm
